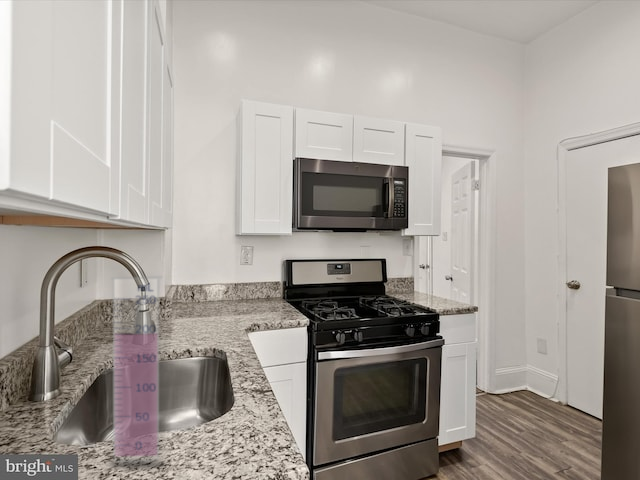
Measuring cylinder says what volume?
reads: 190 mL
